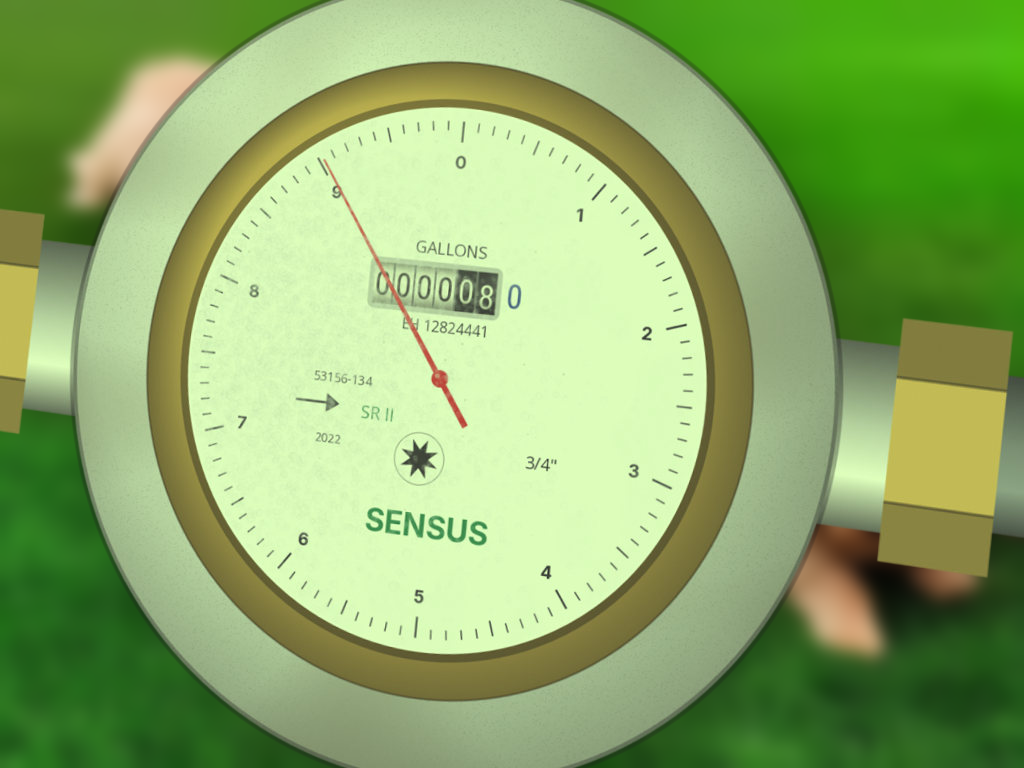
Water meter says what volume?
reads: 79.0 gal
